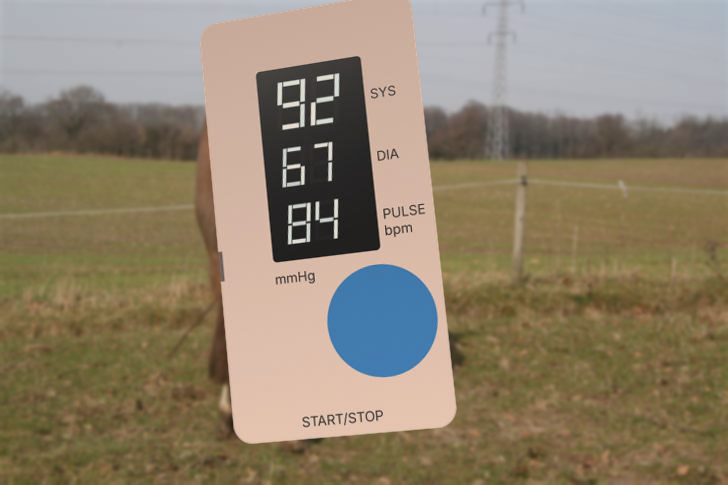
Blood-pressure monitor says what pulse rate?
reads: 84 bpm
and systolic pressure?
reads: 92 mmHg
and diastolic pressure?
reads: 67 mmHg
